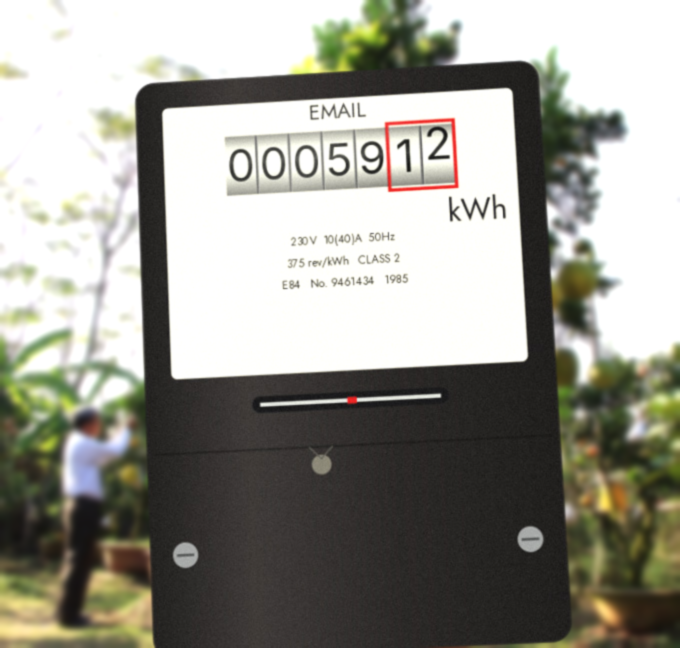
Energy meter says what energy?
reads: 59.12 kWh
